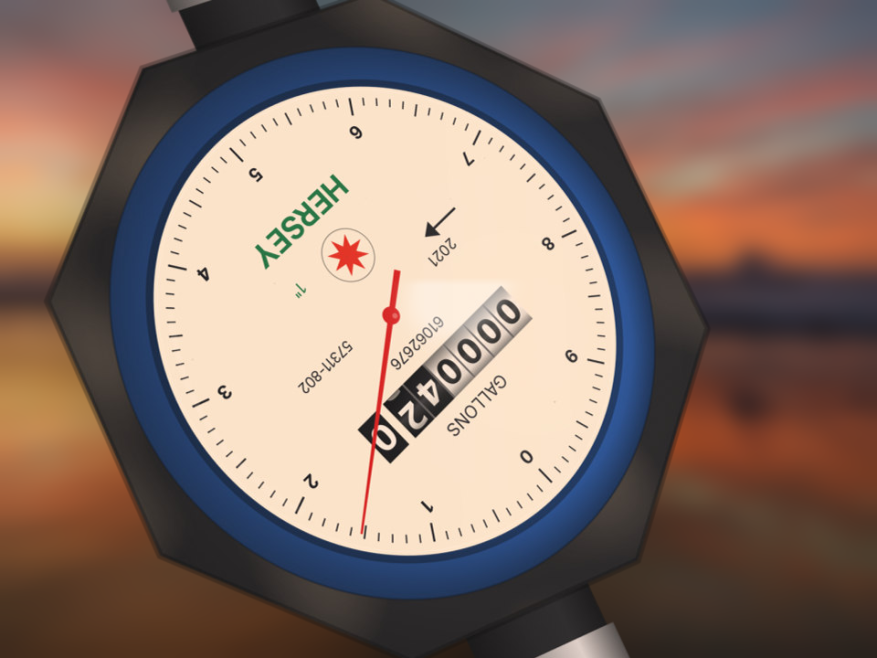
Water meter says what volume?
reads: 421.5 gal
